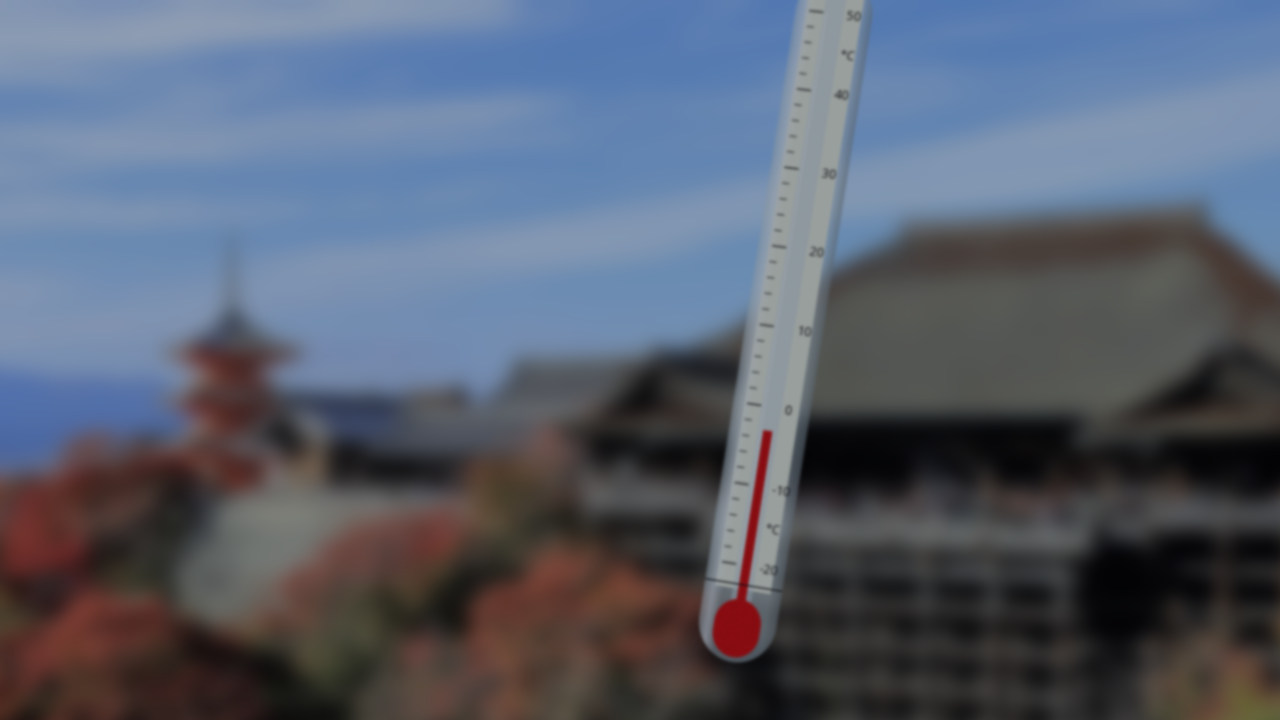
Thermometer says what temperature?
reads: -3 °C
